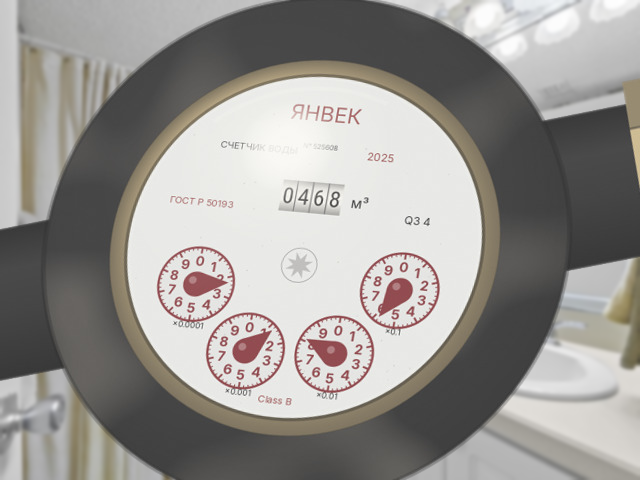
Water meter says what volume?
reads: 468.5812 m³
